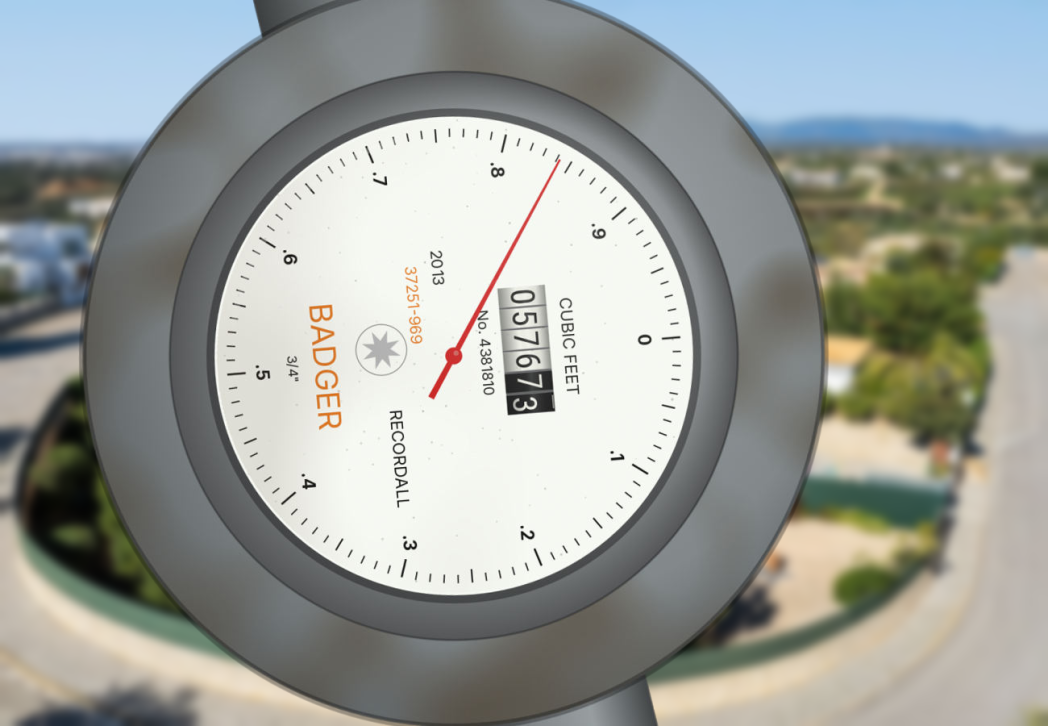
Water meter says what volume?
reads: 57672.84 ft³
